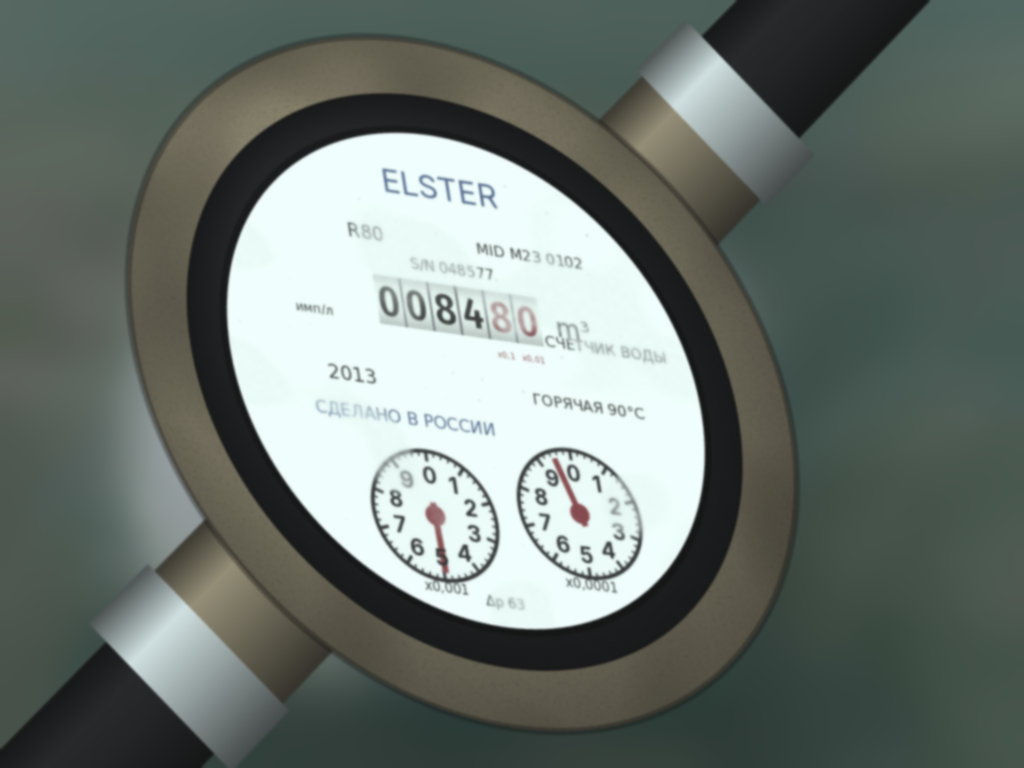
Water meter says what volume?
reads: 84.8049 m³
